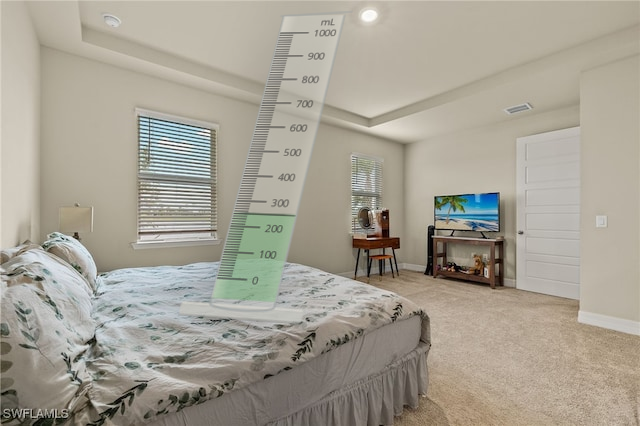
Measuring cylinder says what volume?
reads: 250 mL
